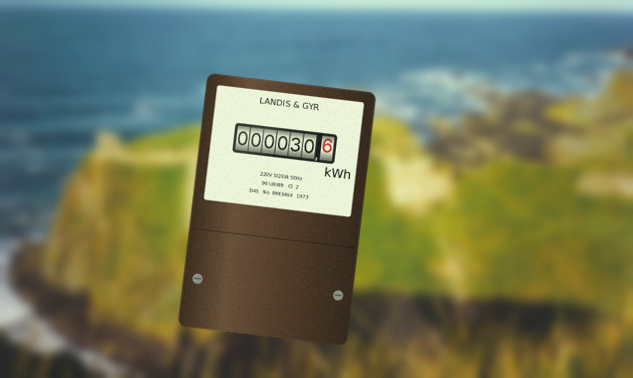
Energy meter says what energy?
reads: 30.6 kWh
